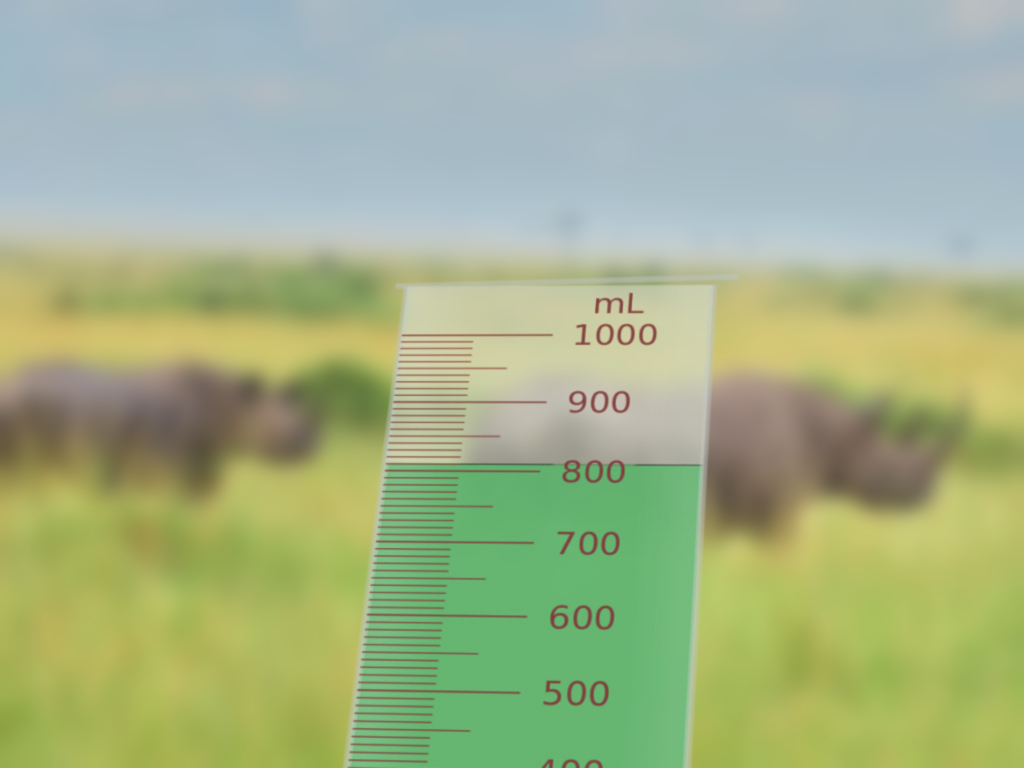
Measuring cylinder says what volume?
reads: 810 mL
